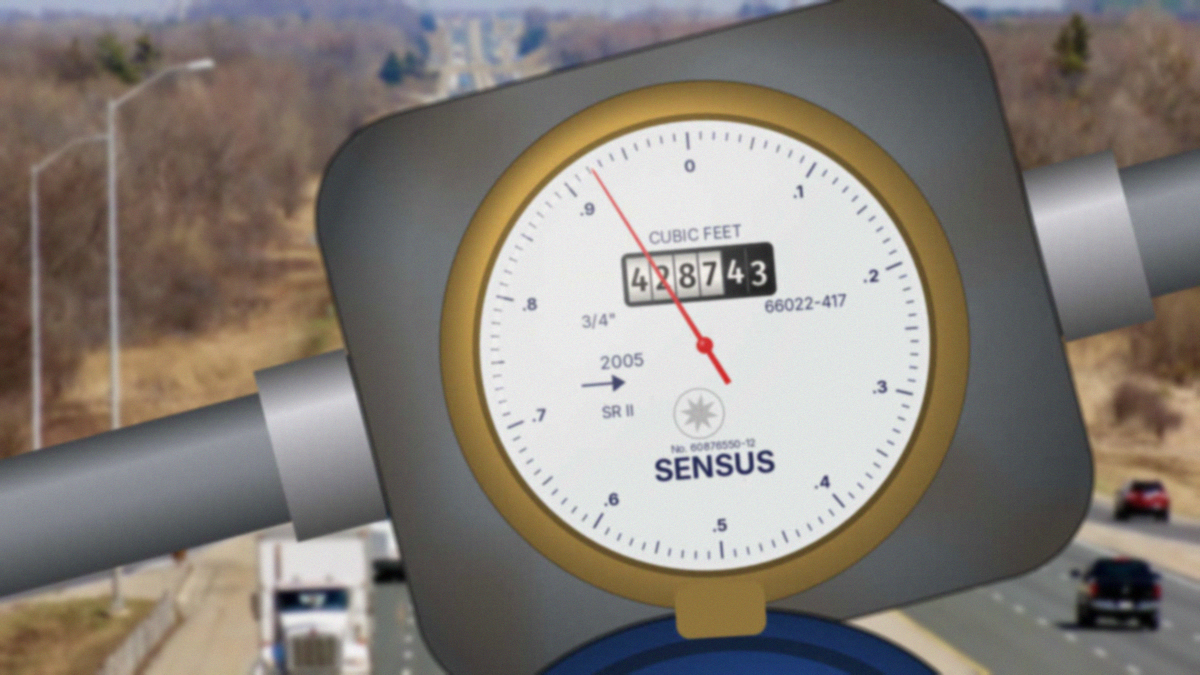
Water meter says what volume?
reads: 428742.92 ft³
